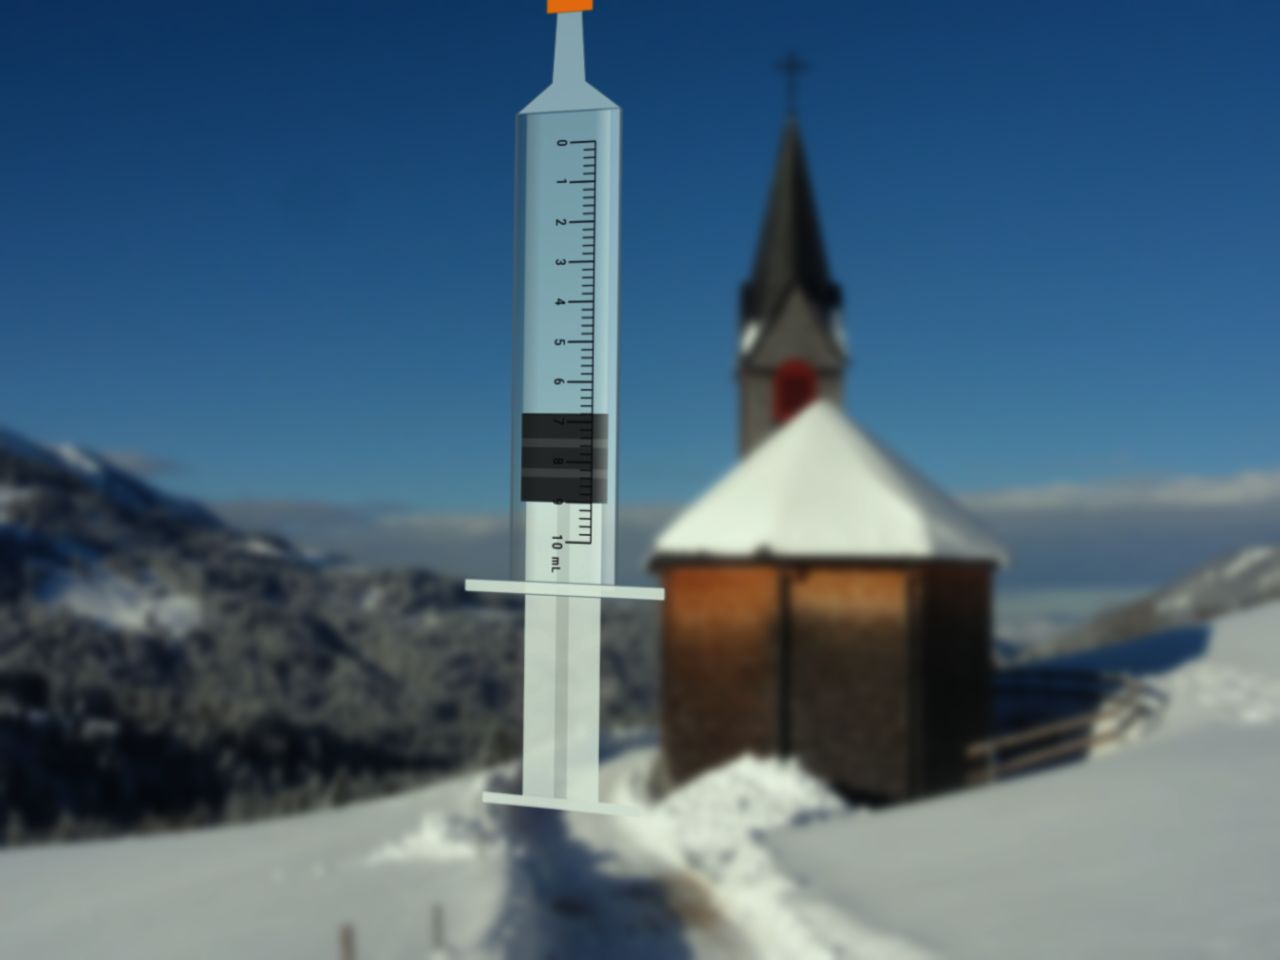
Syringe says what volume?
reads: 6.8 mL
